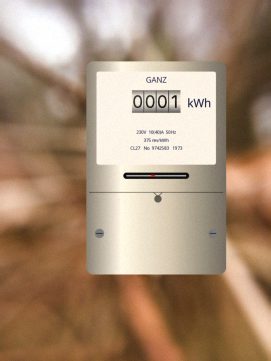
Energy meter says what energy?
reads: 1 kWh
